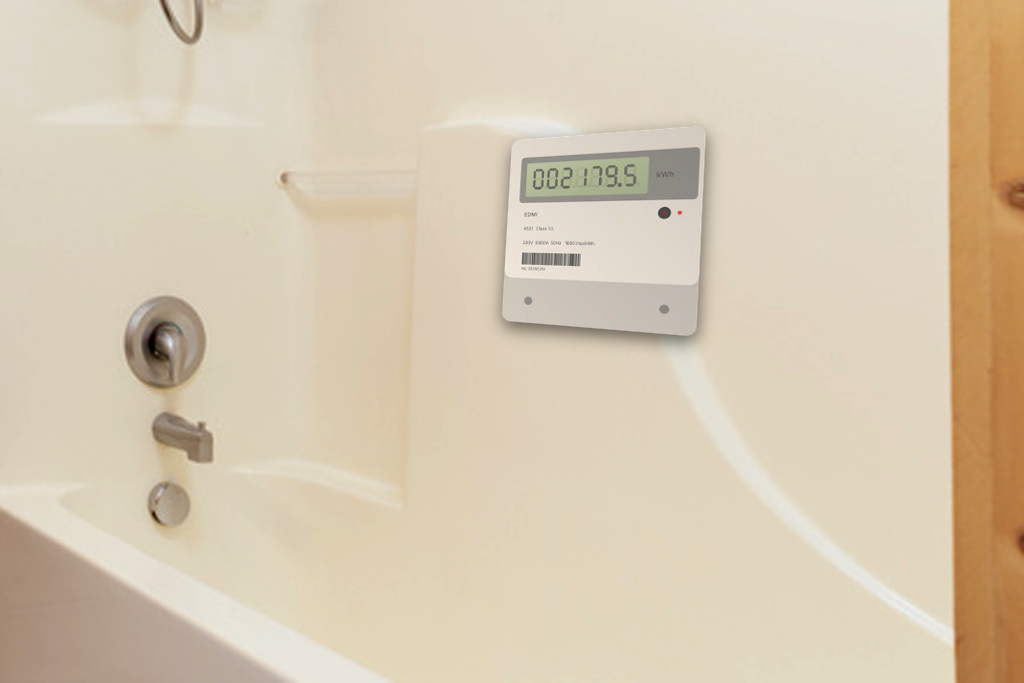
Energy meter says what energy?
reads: 2179.5 kWh
